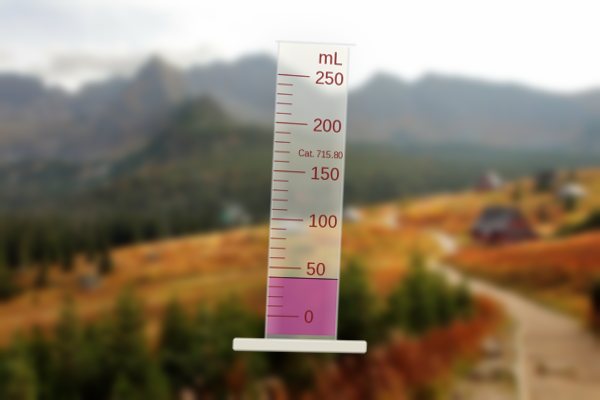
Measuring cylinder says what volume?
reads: 40 mL
